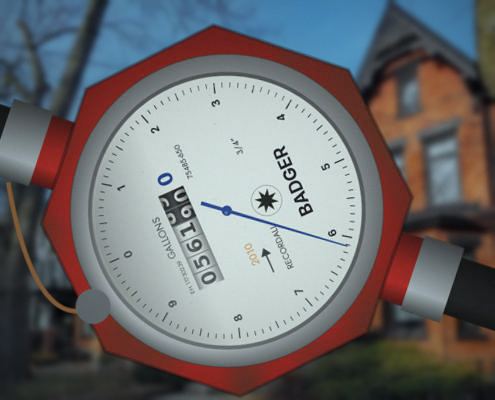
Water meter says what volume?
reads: 561896.1 gal
